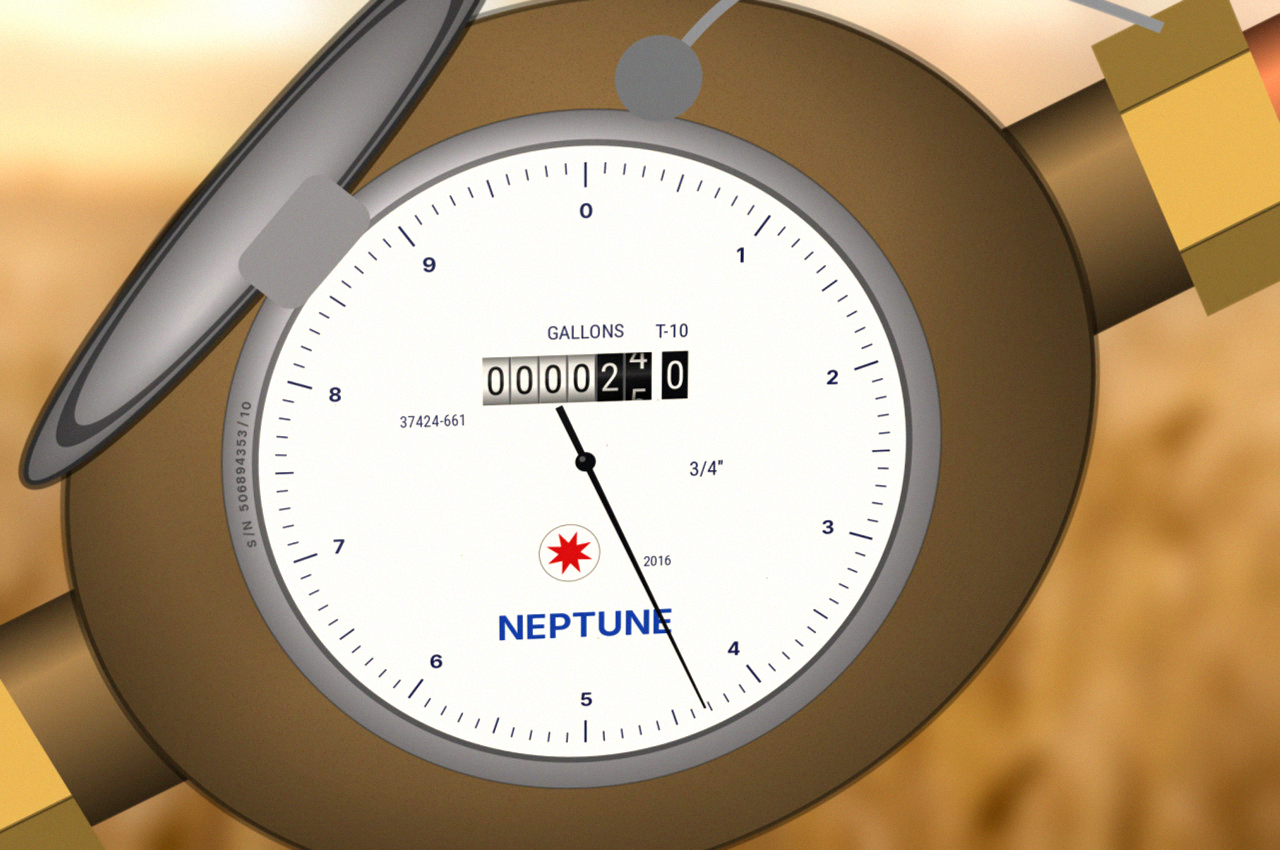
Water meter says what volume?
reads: 244.3 gal
